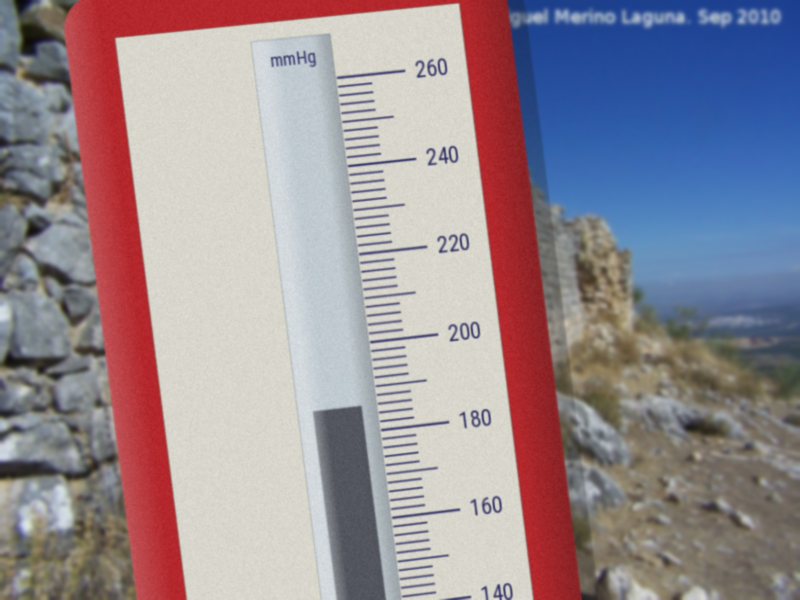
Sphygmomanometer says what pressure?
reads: 186 mmHg
